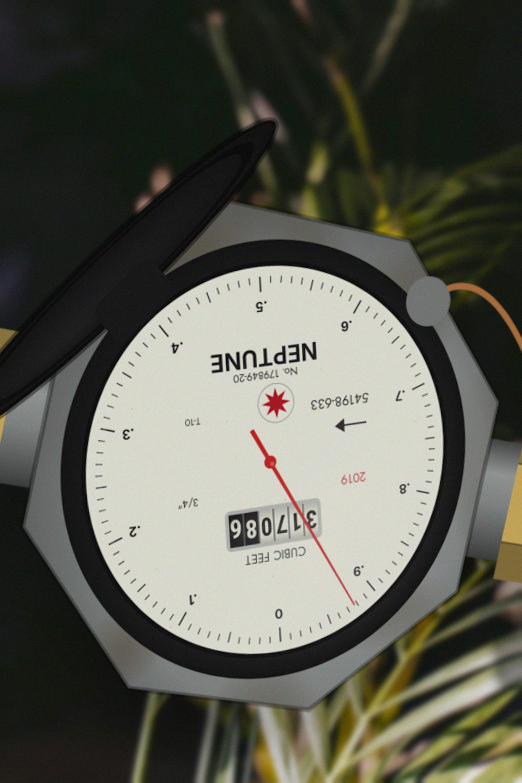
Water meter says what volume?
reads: 317085.92 ft³
